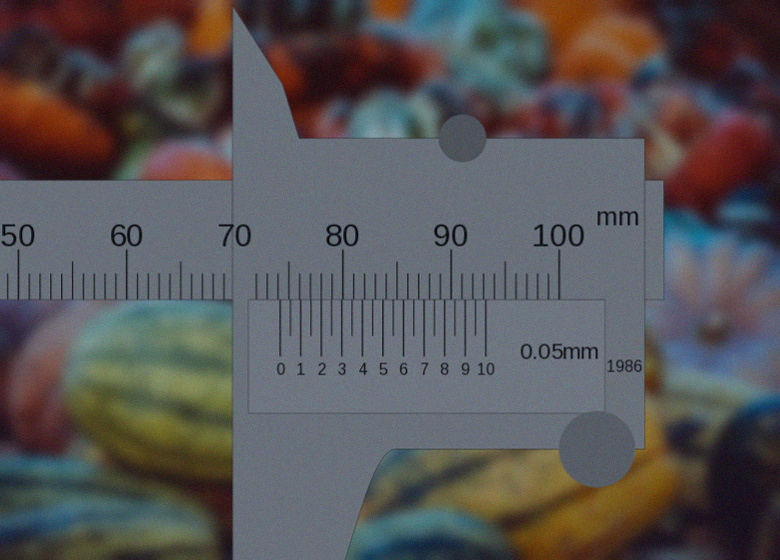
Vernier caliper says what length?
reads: 74.2 mm
